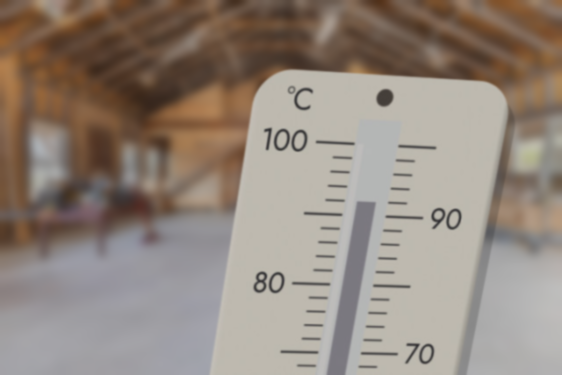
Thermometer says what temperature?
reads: 92 °C
